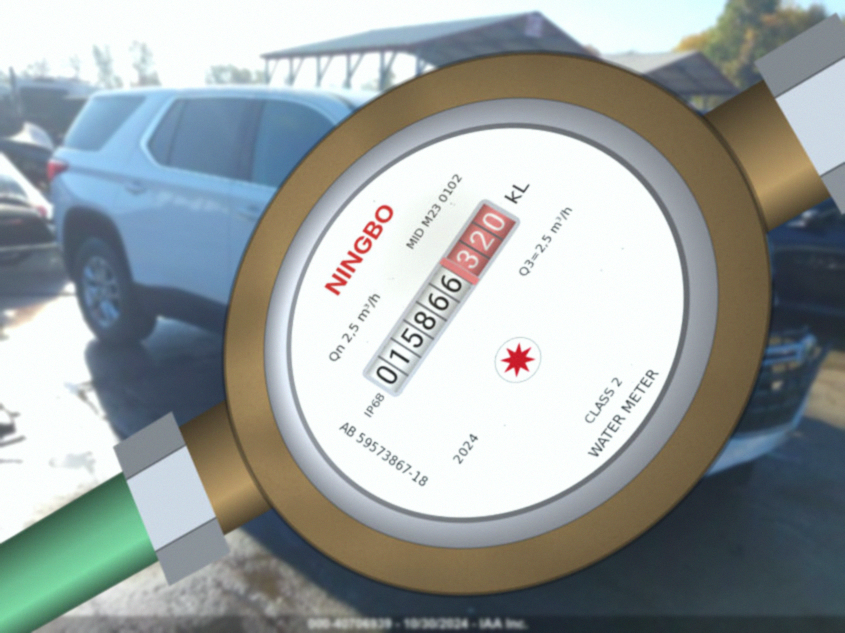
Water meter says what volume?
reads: 15866.320 kL
